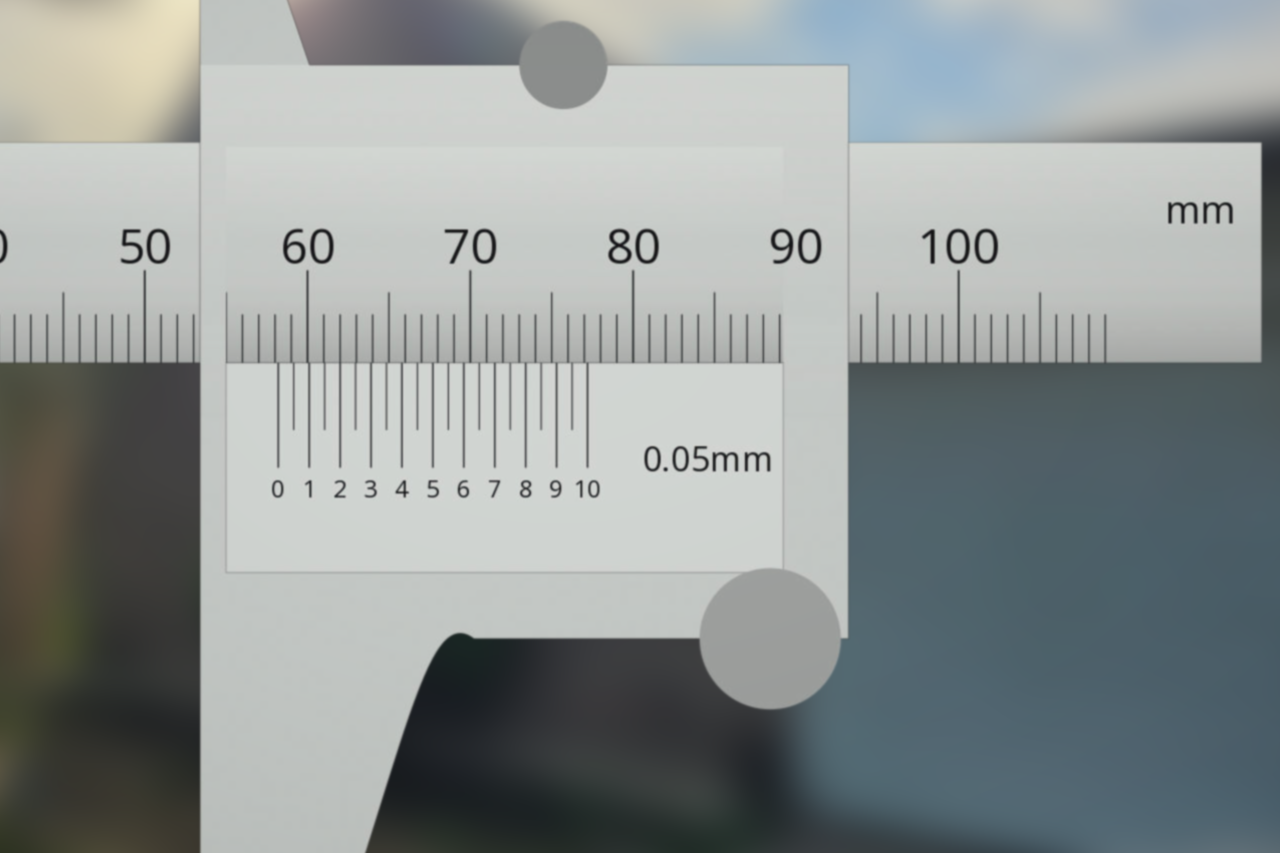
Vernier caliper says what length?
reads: 58.2 mm
